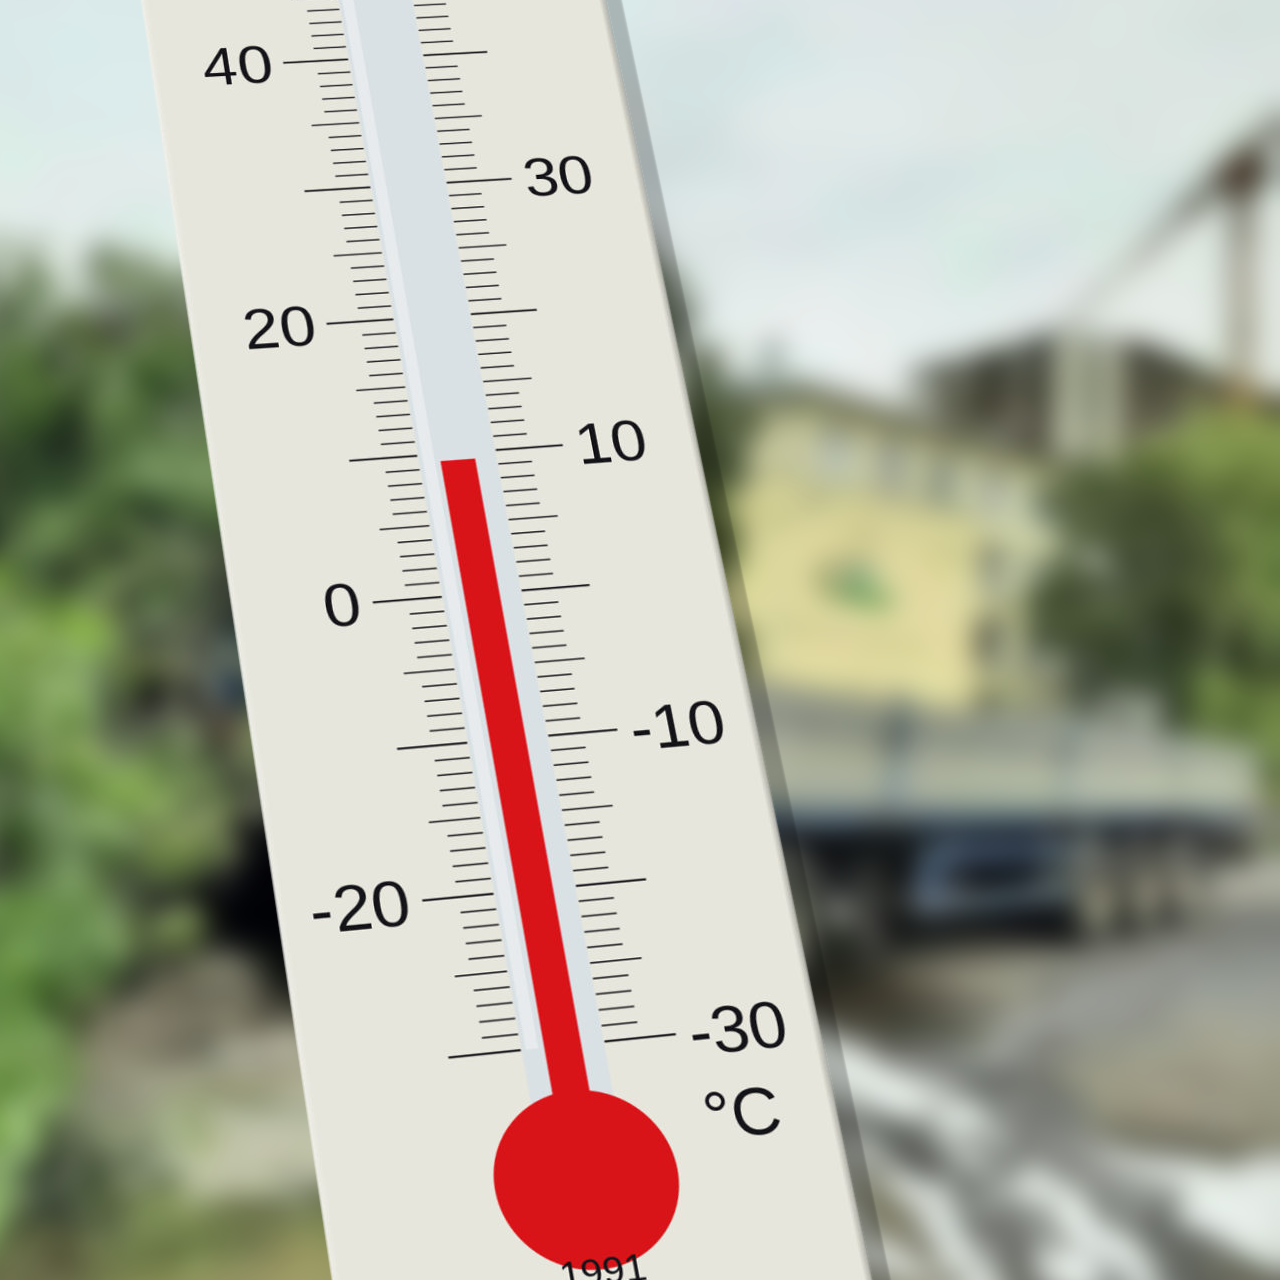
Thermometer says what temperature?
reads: 9.5 °C
